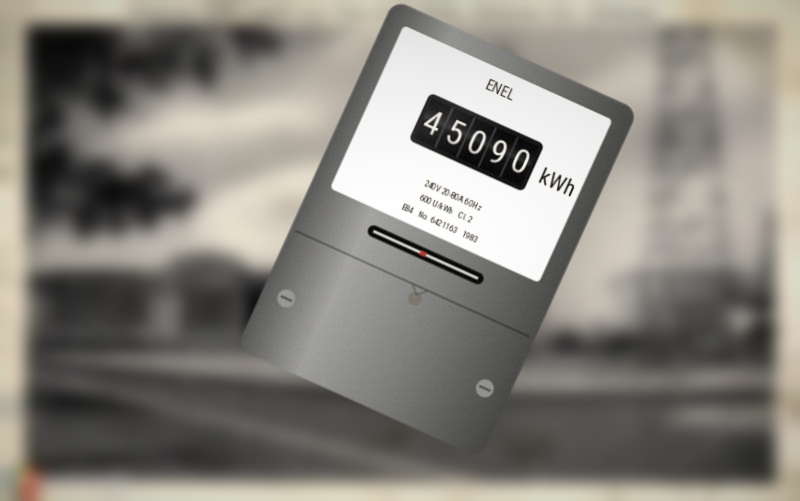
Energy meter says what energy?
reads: 45090 kWh
